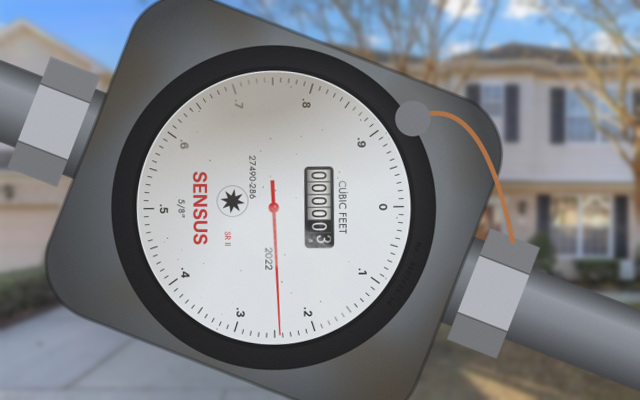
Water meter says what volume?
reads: 3.24 ft³
